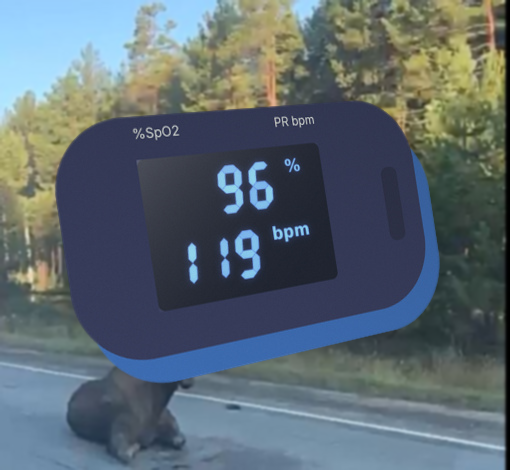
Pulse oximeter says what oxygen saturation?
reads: 96 %
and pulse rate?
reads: 119 bpm
